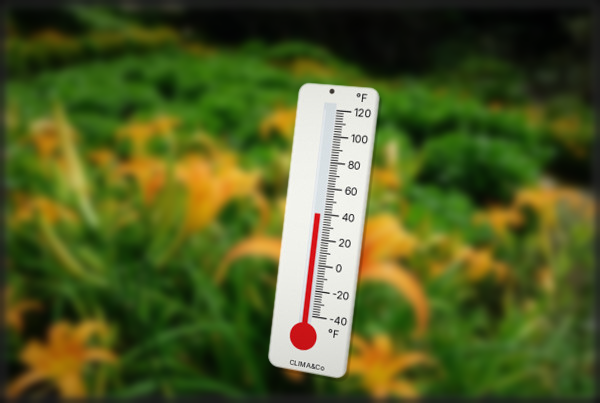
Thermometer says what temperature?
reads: 40 °F
